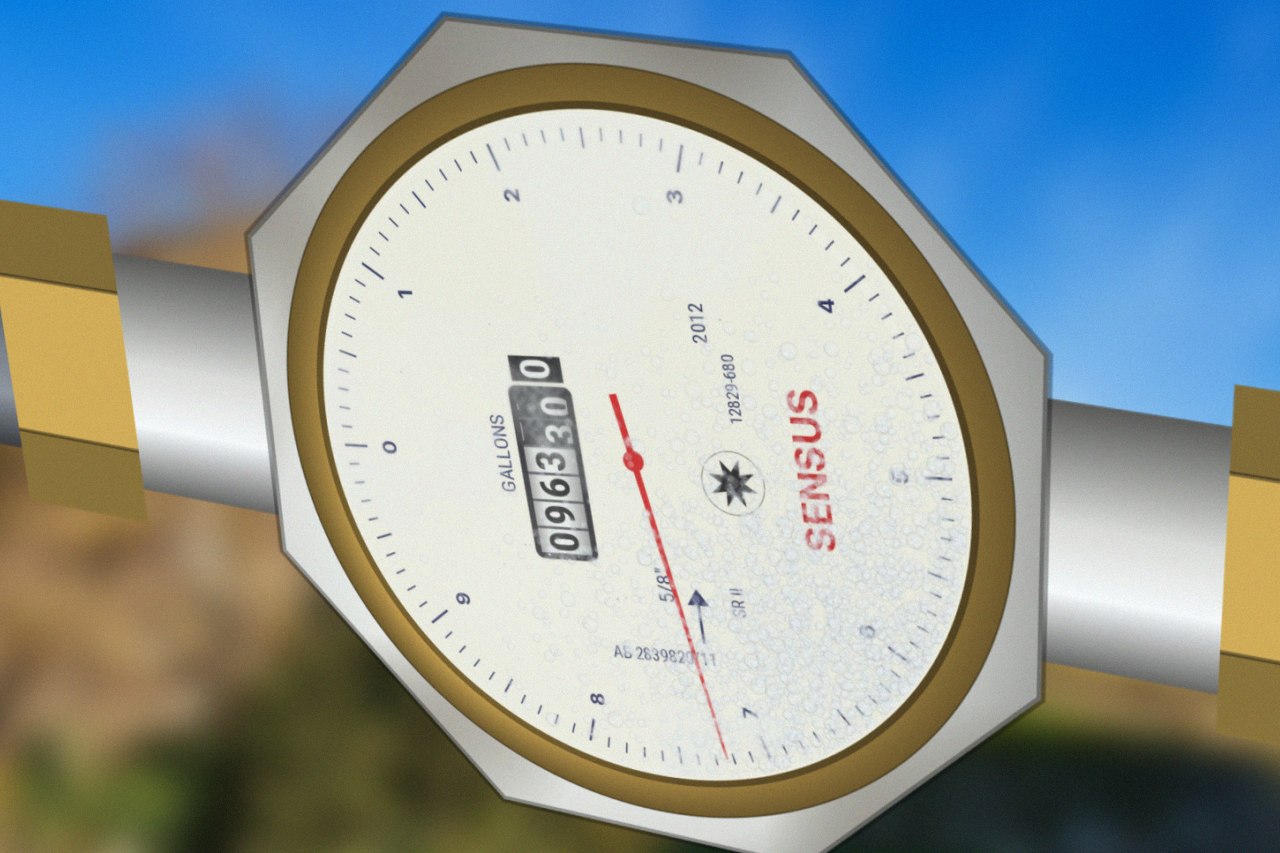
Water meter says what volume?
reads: 963297.2 gal
